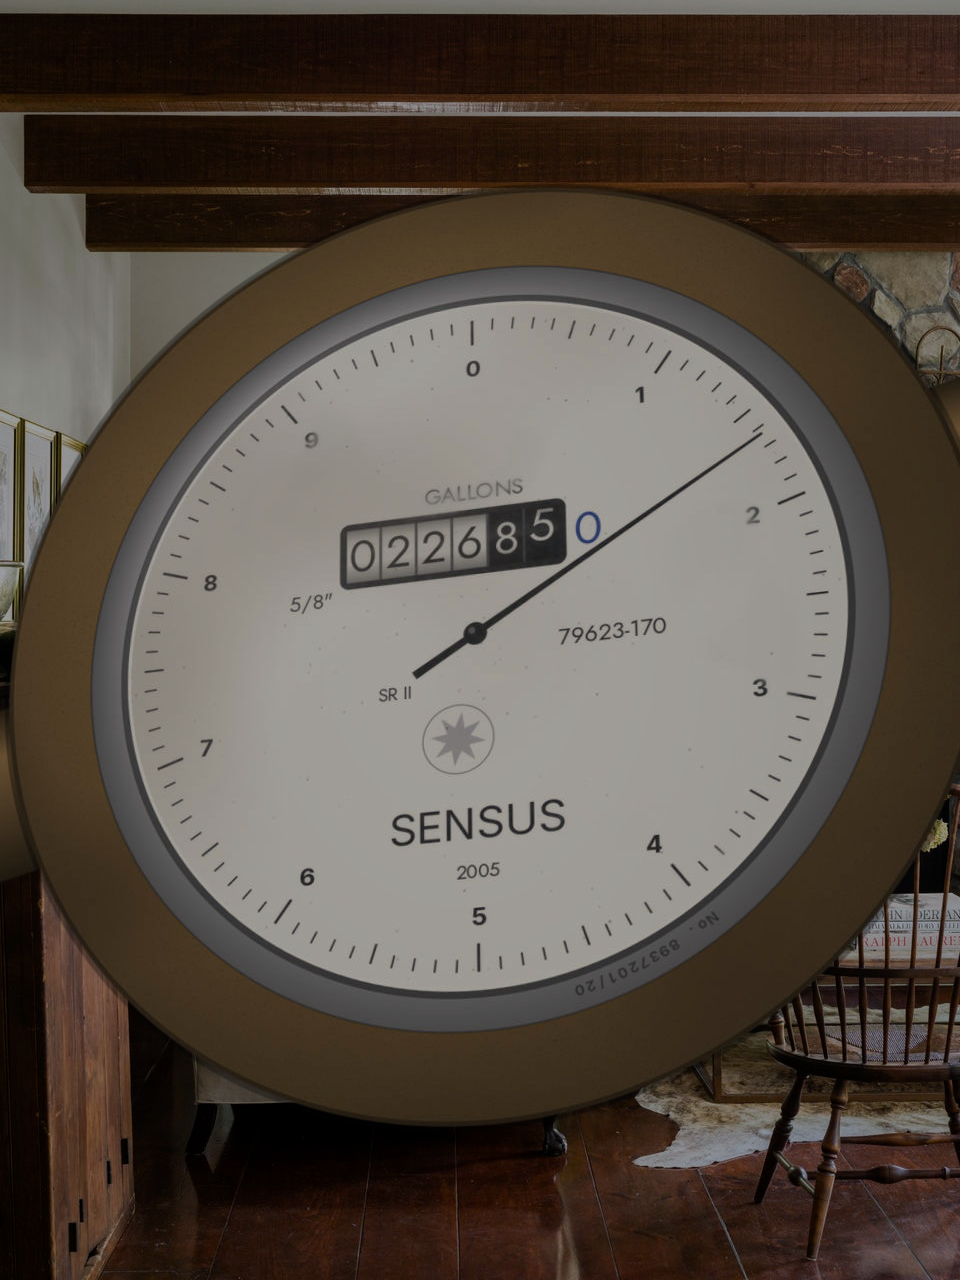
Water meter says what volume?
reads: 226851.6 gal
